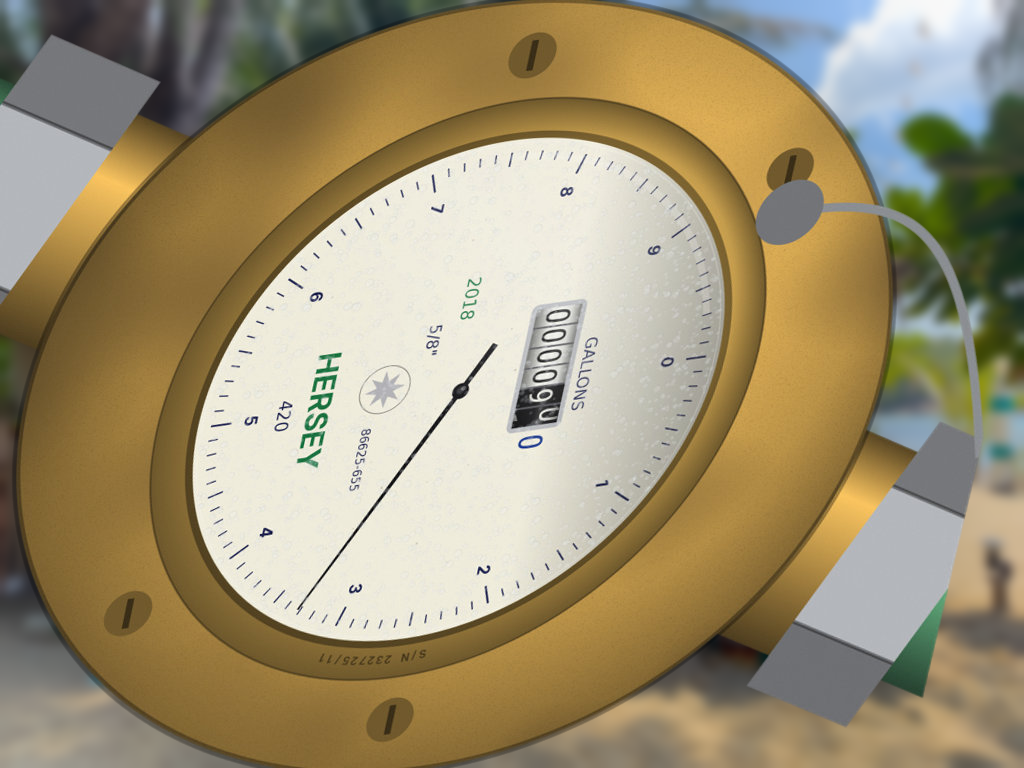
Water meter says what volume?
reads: 903.3 gal
